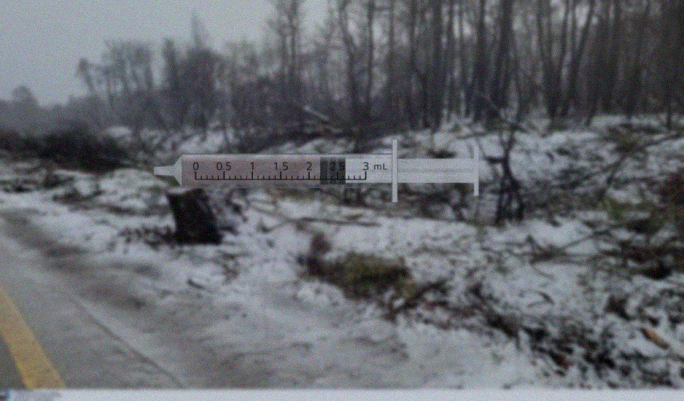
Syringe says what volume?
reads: 2.2 mL
